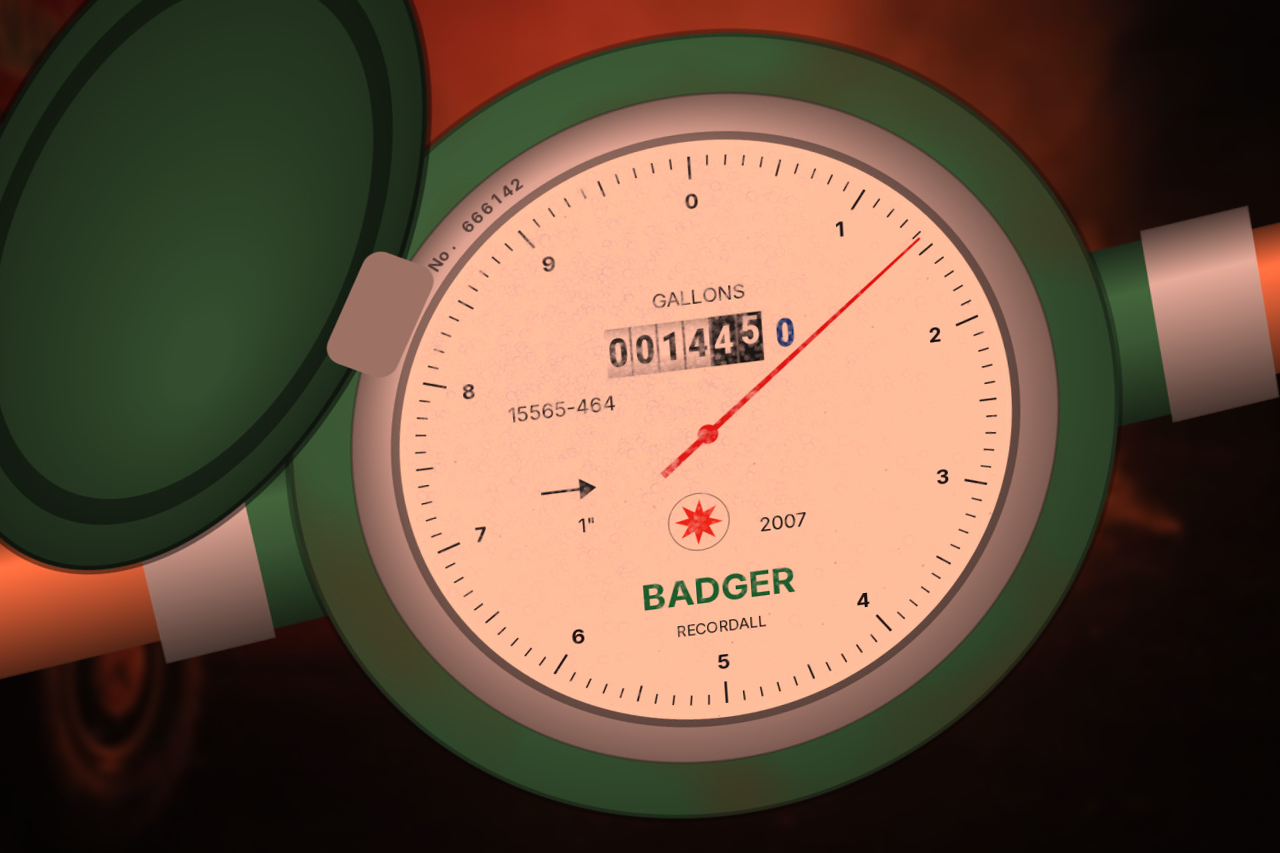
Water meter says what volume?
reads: 14451.4 gal
